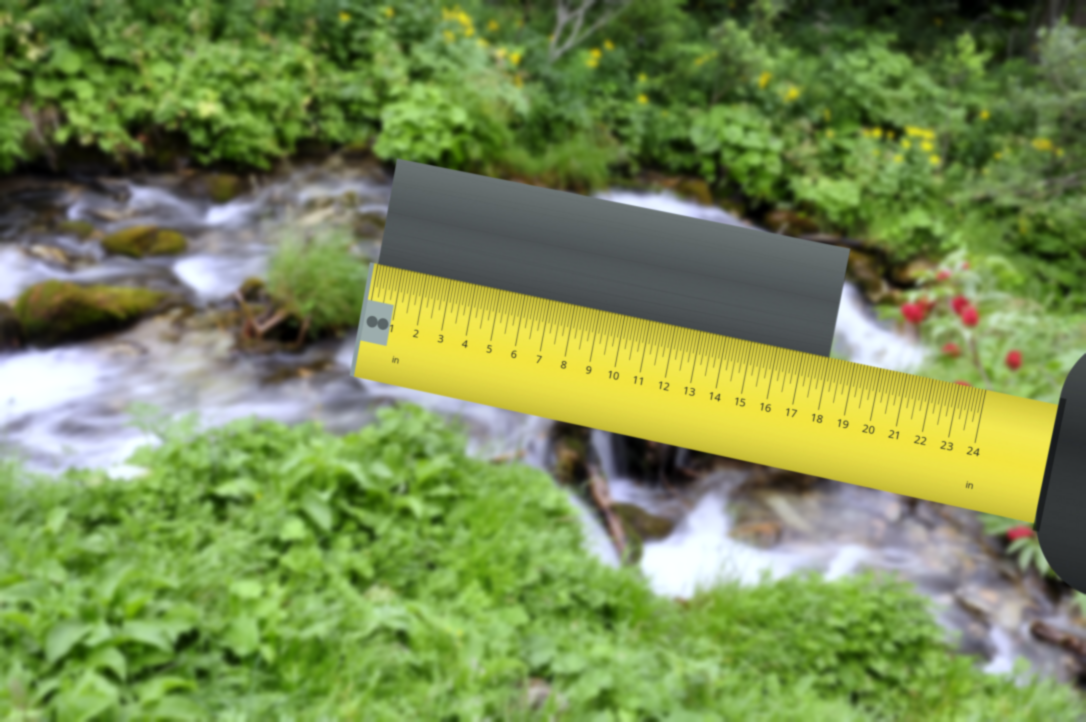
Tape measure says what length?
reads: 18 in
